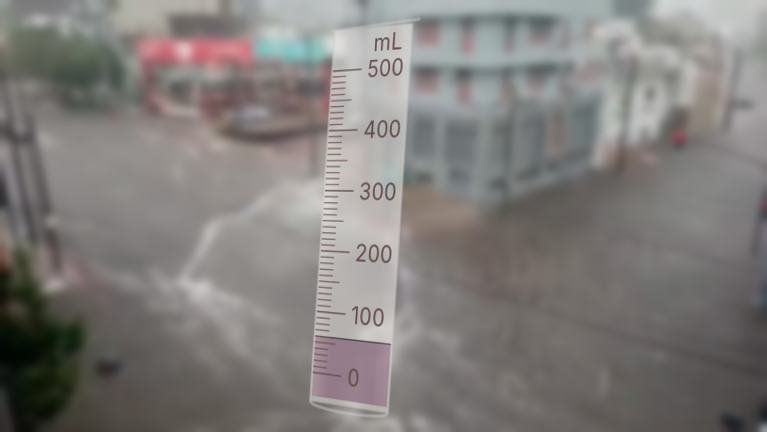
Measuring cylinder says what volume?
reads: 60 mL
